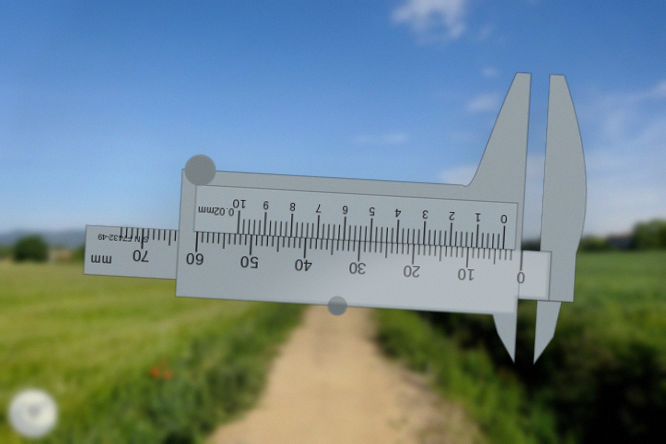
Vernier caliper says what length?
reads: 3.5 mm
